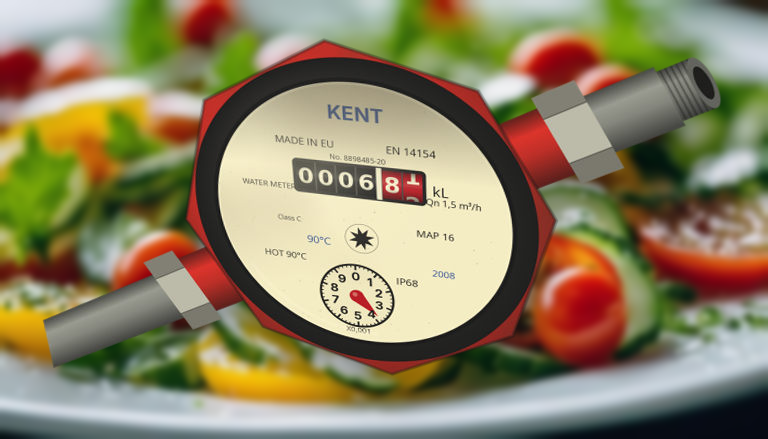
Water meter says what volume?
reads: 6.813 kL
